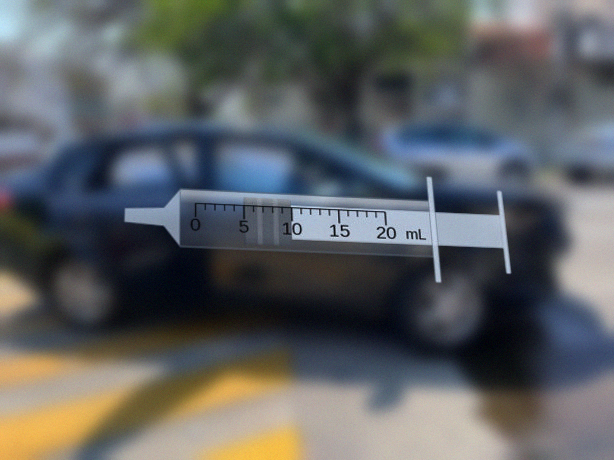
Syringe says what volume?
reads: 5 mL
